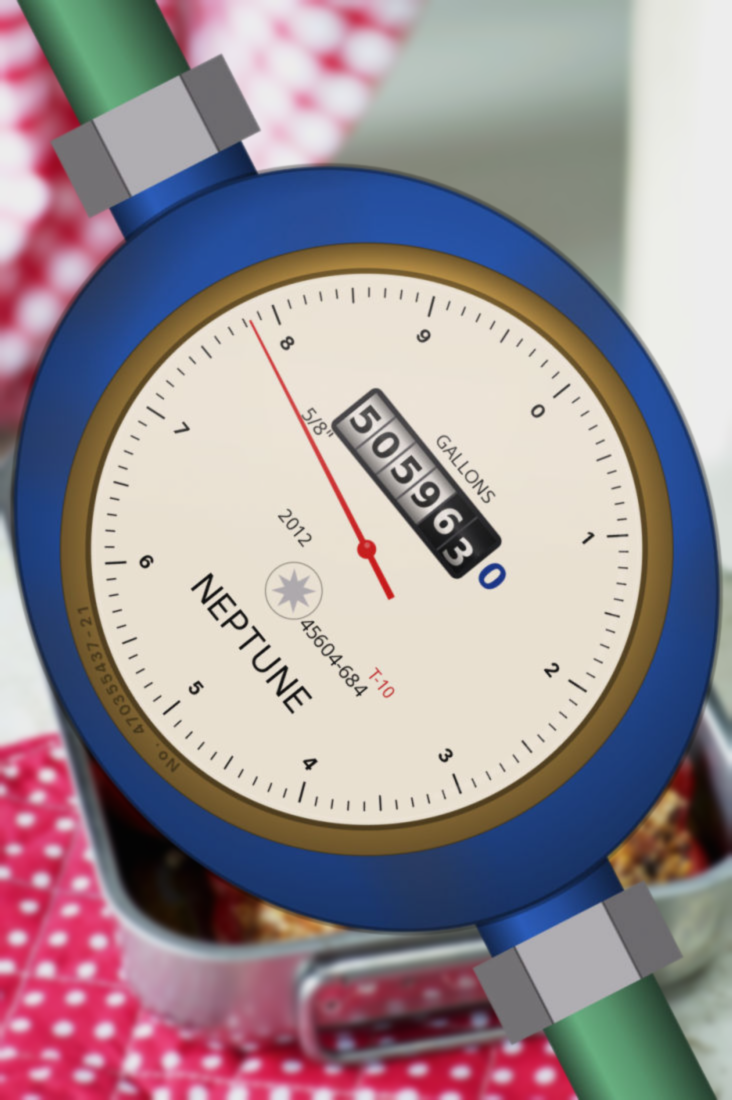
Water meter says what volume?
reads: 5059627.8 gal
